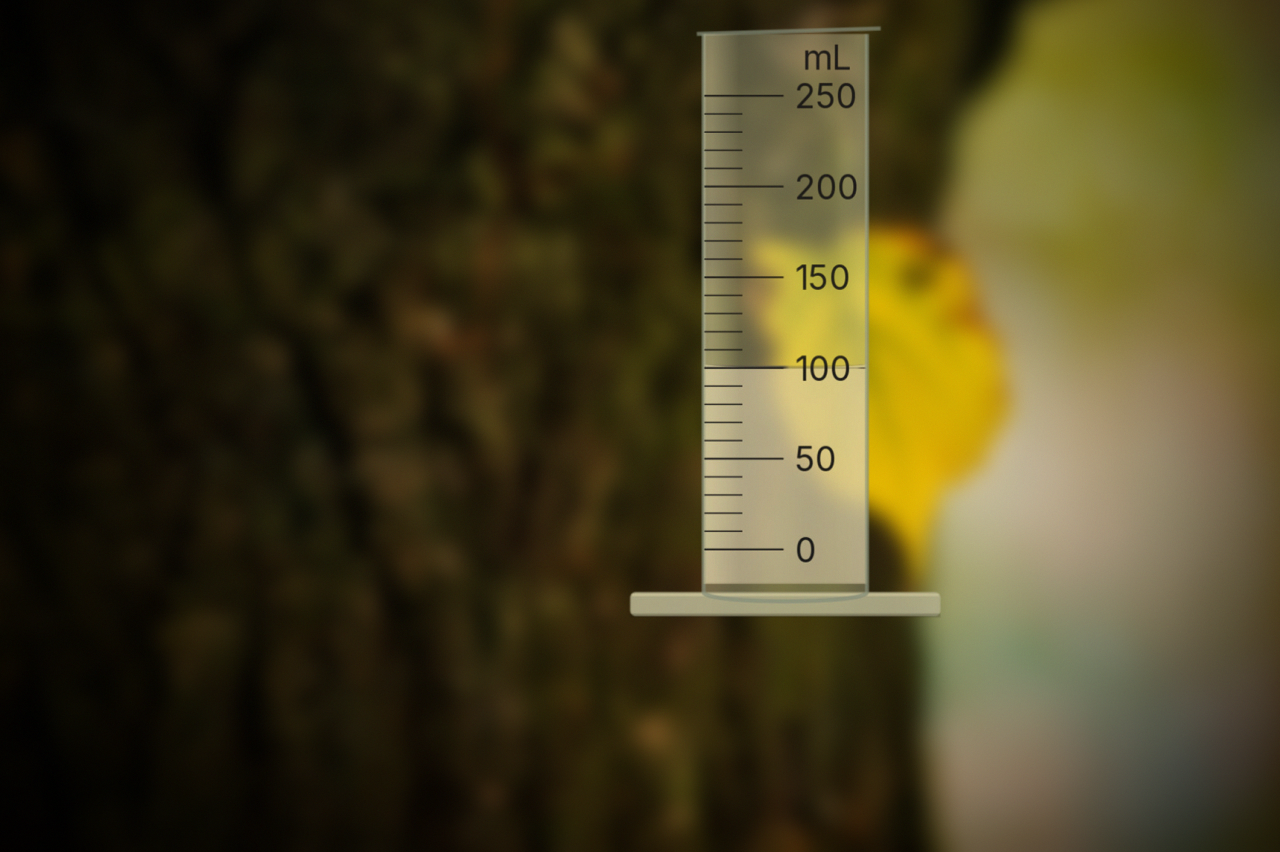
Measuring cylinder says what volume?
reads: 100 mL
